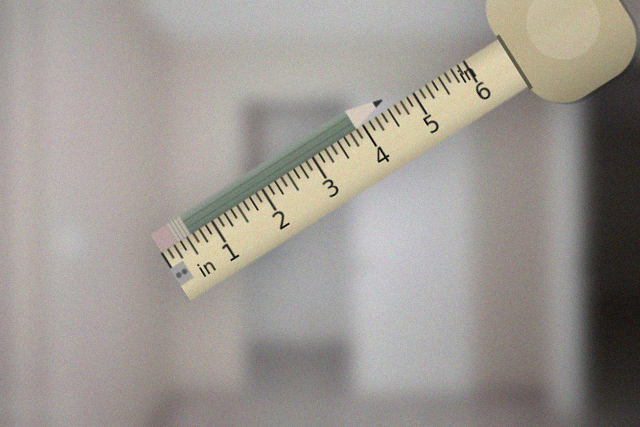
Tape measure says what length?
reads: 4.5 in
